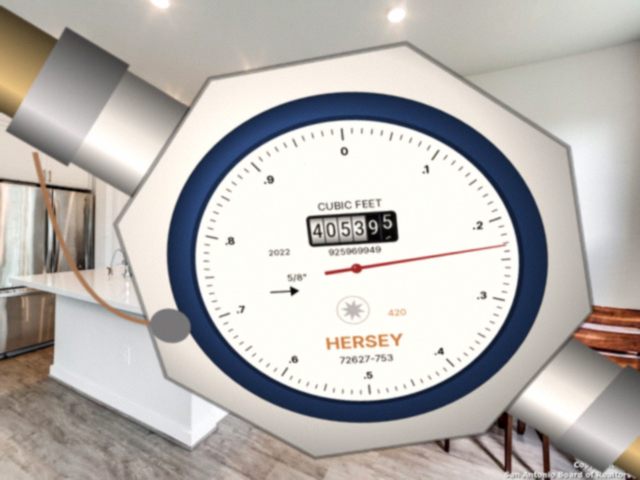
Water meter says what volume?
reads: 405395.23 ft³
